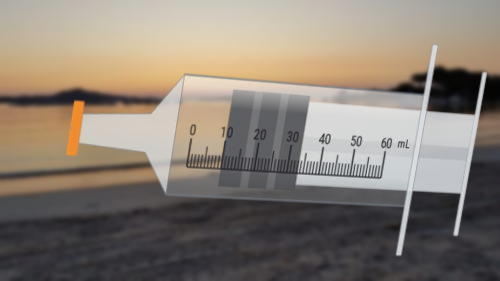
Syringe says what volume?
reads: 10 mL
